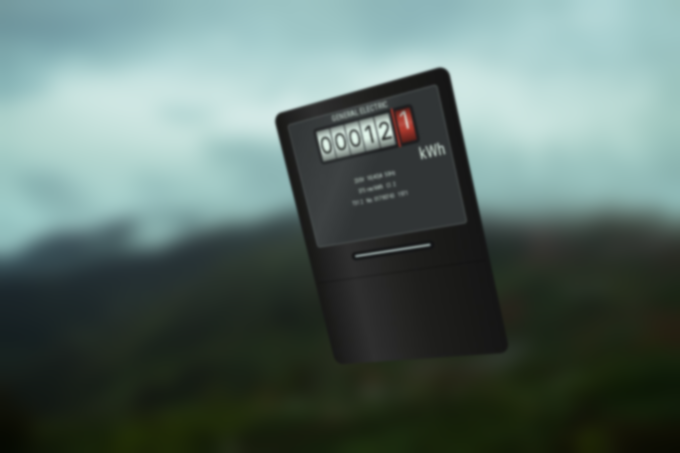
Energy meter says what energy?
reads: 12.1 kWh
